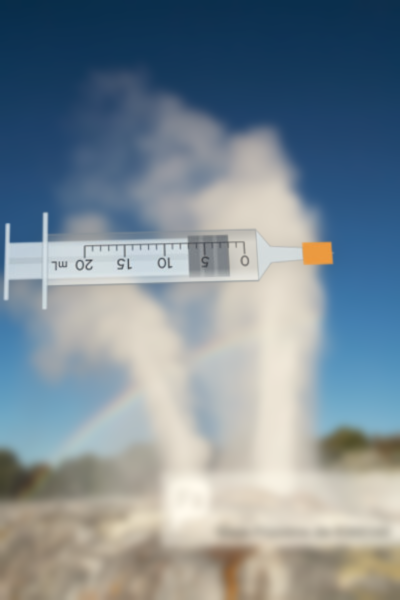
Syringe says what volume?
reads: 2 mL
